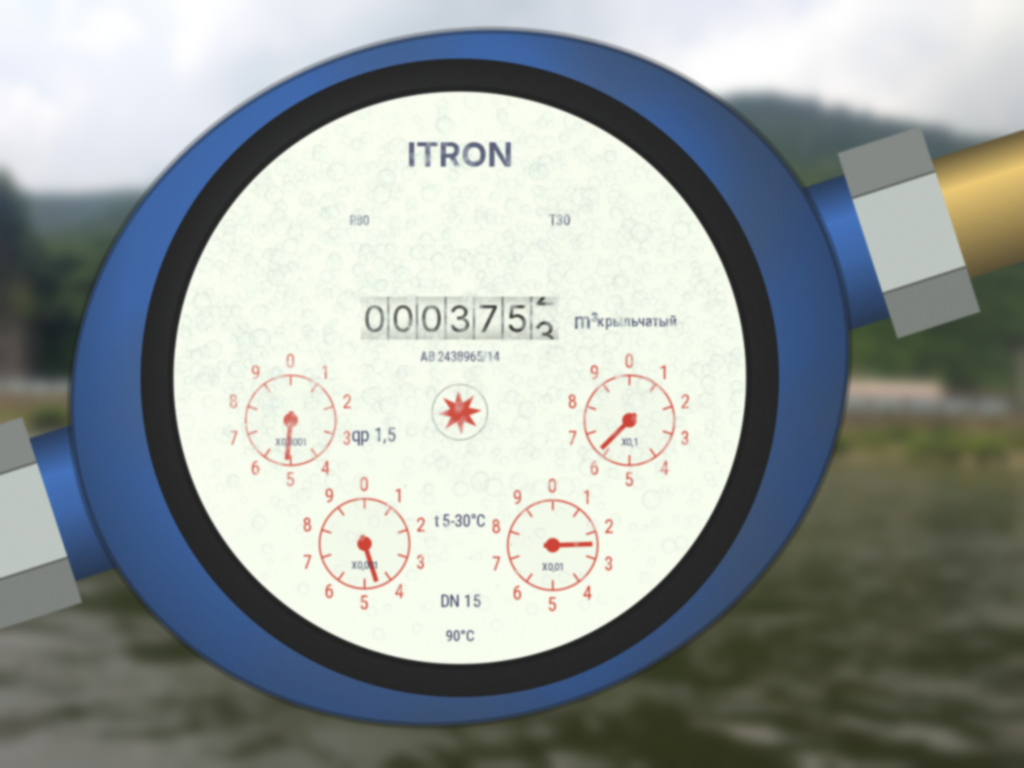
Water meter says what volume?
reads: 3752.6245 m³
